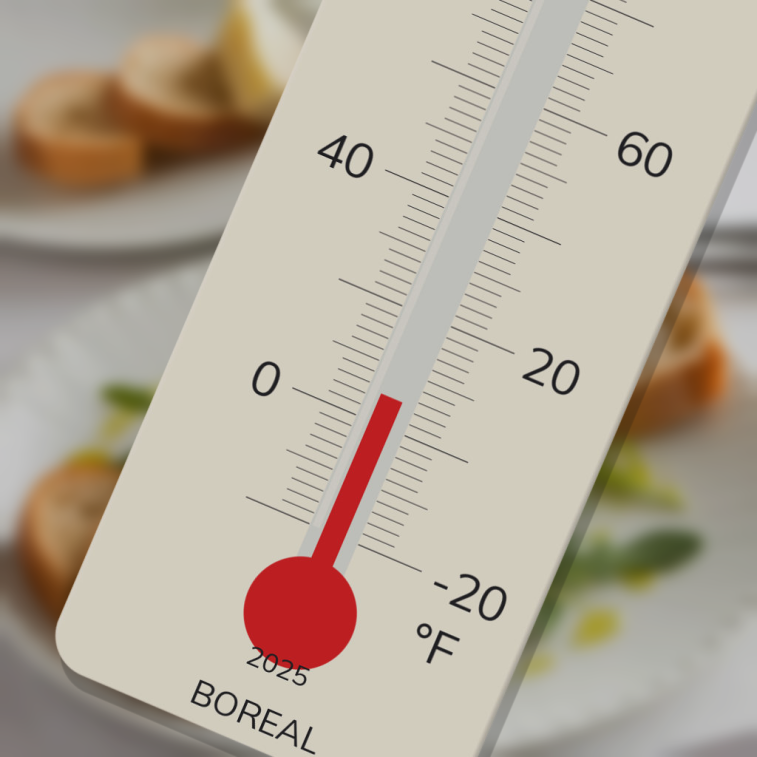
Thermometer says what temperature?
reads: 5 °F
